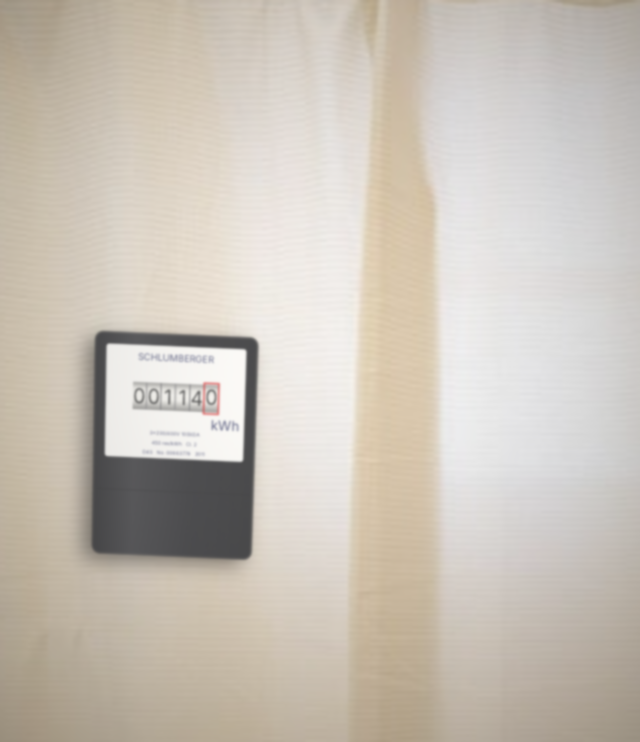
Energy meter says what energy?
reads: 114.0 kWh
